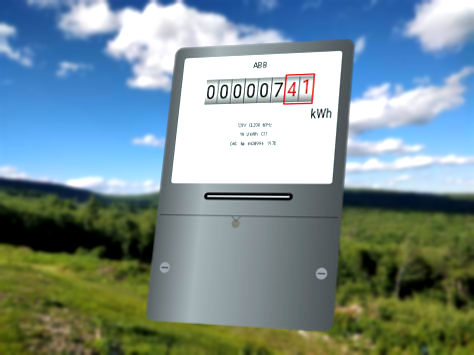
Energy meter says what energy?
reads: 7.41 kWh
